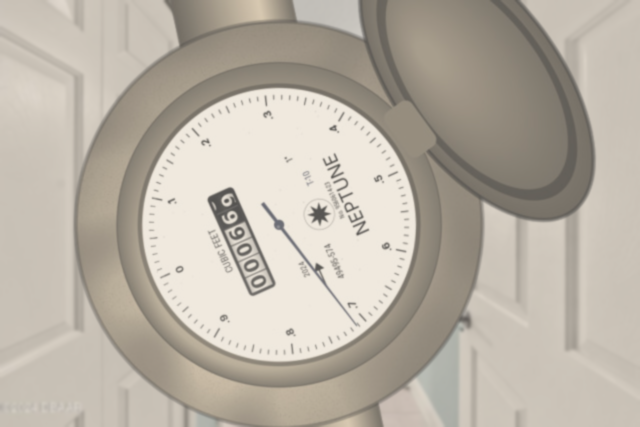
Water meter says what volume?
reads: 668.71 ft³
